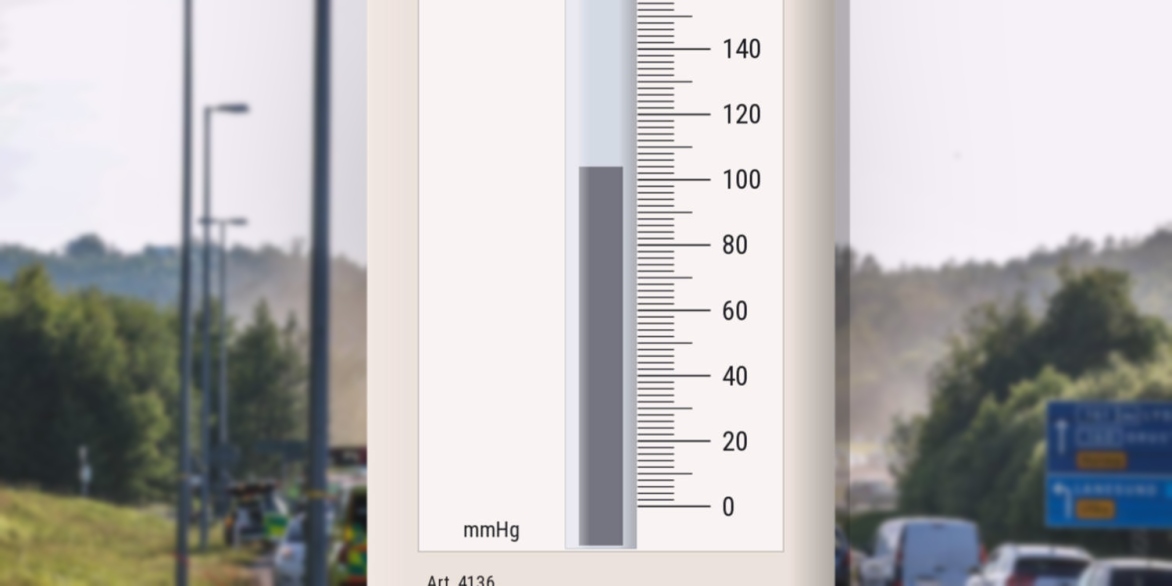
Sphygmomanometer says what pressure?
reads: 104 mmHg
